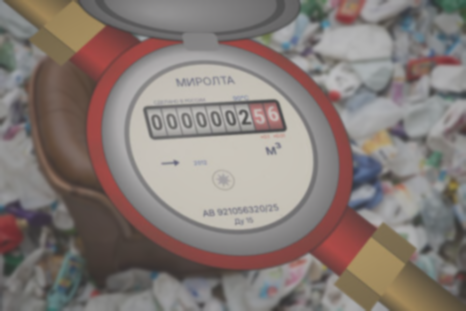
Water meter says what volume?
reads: 2.56 m³
